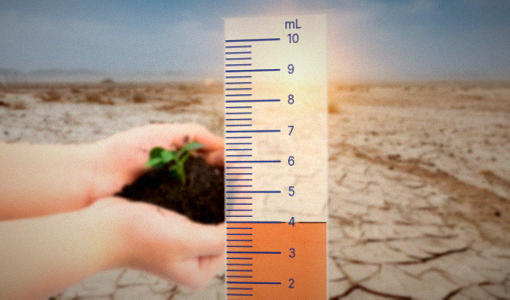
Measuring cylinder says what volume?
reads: 4 mL
